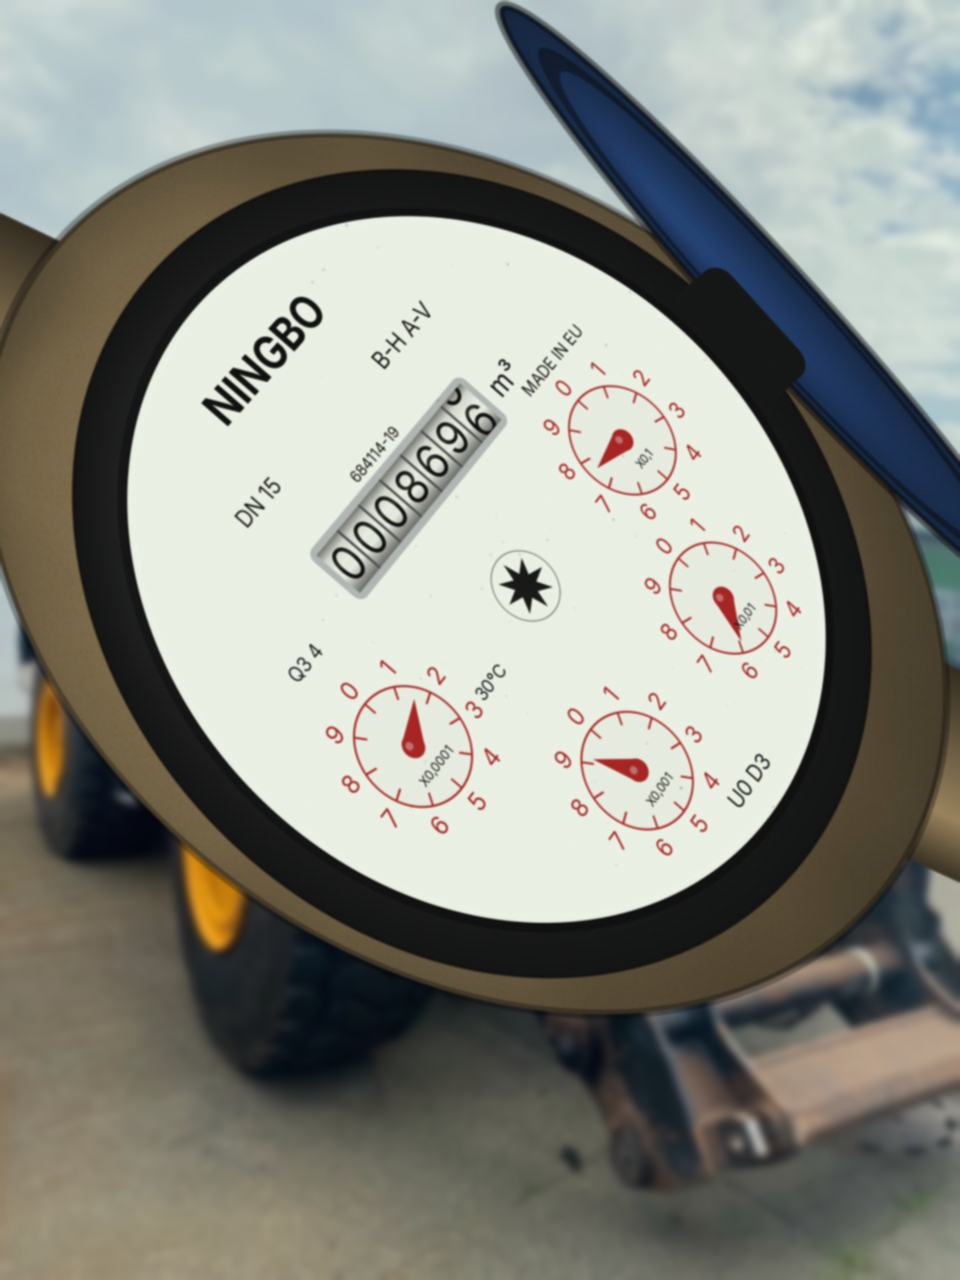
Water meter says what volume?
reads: 8695.7591 m³
